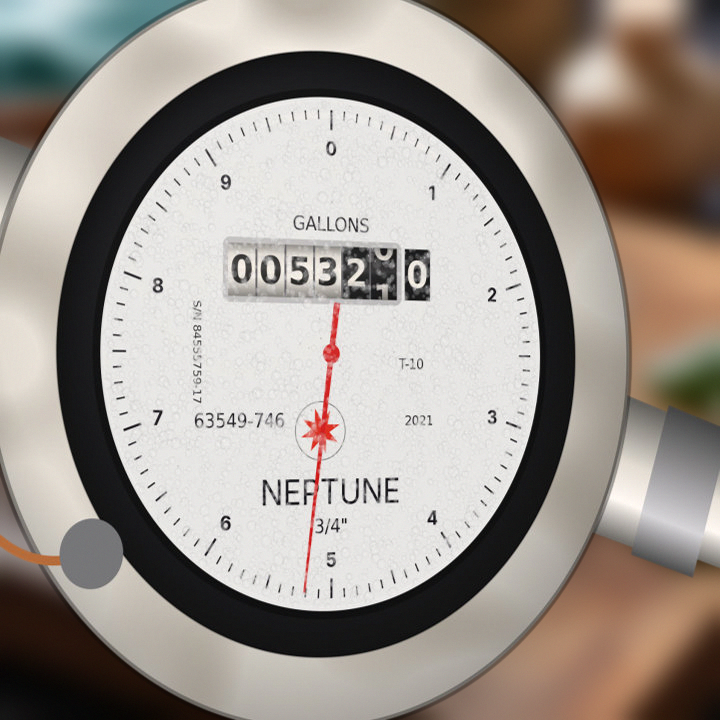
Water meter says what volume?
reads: 53205.2 gal
